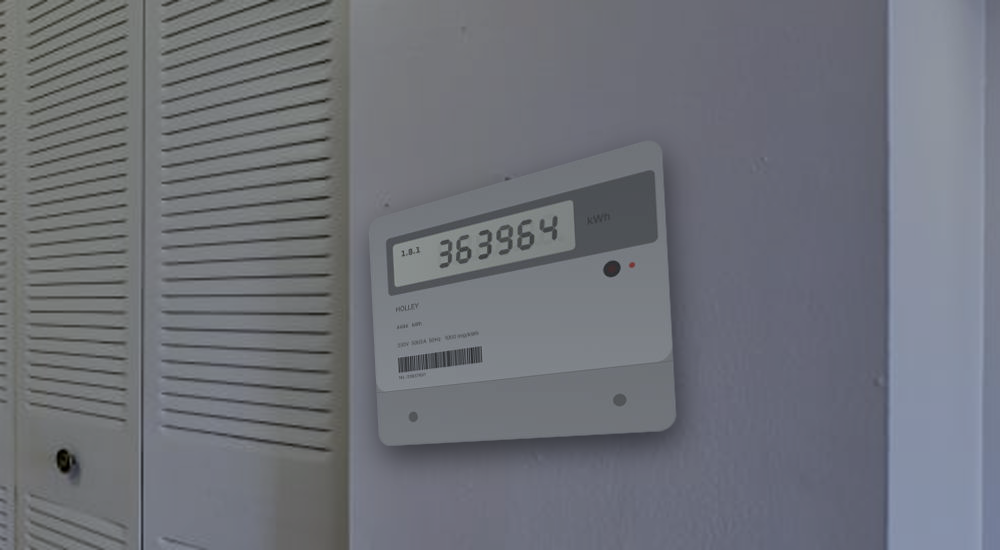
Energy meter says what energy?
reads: 363964 kWh
